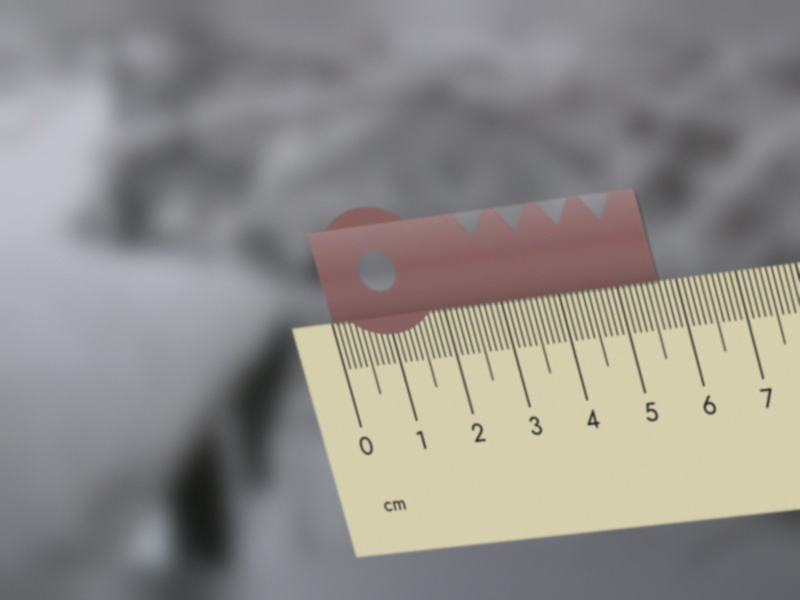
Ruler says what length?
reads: 5.7 cm
